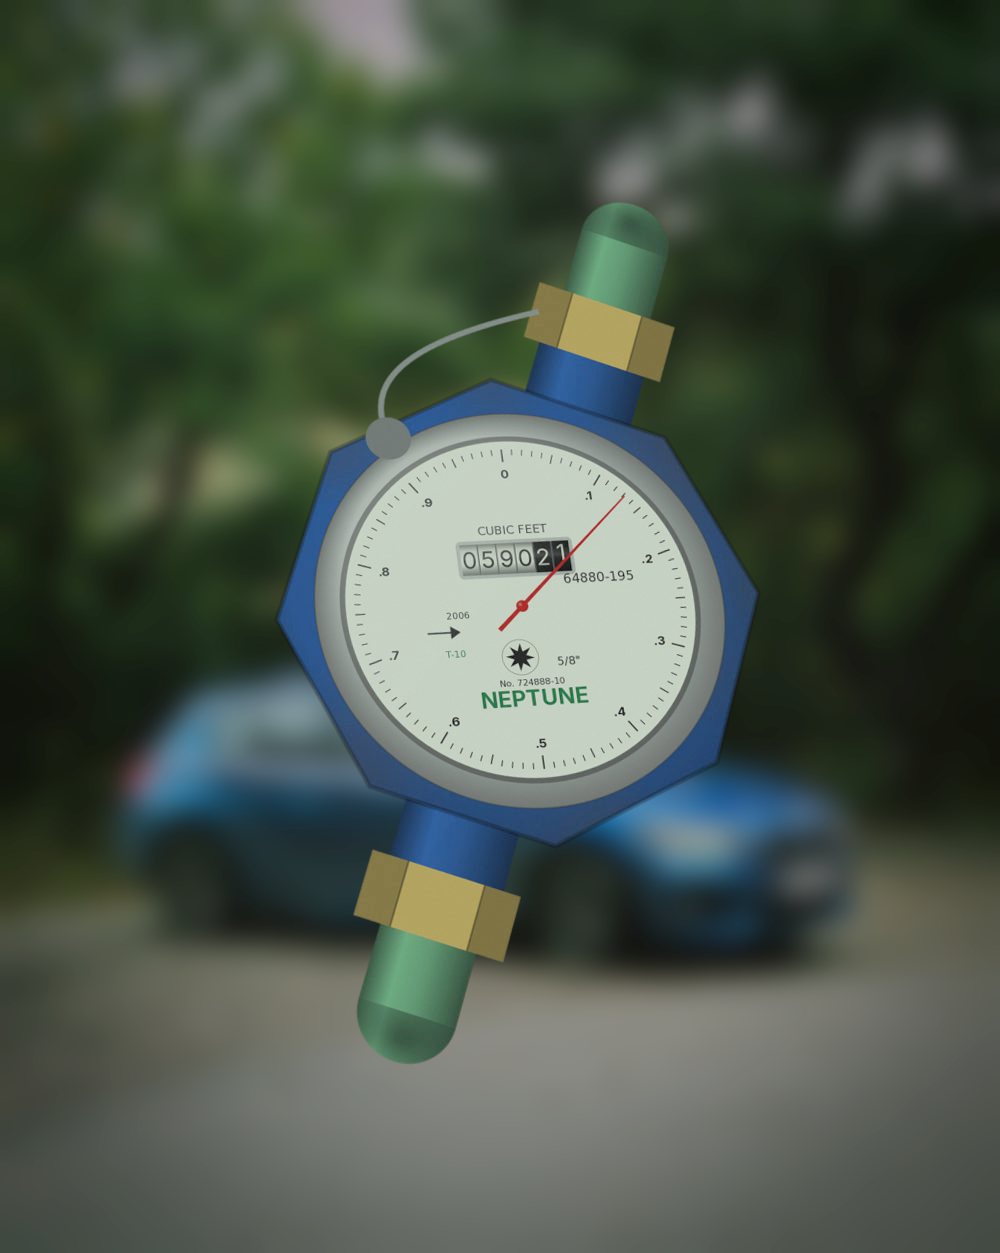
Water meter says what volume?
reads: 59021.13 ft³
